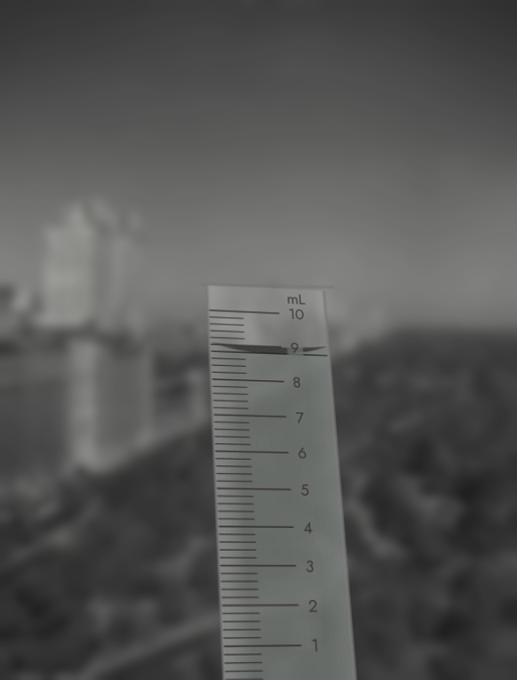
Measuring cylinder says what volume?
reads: 8.8 mL
